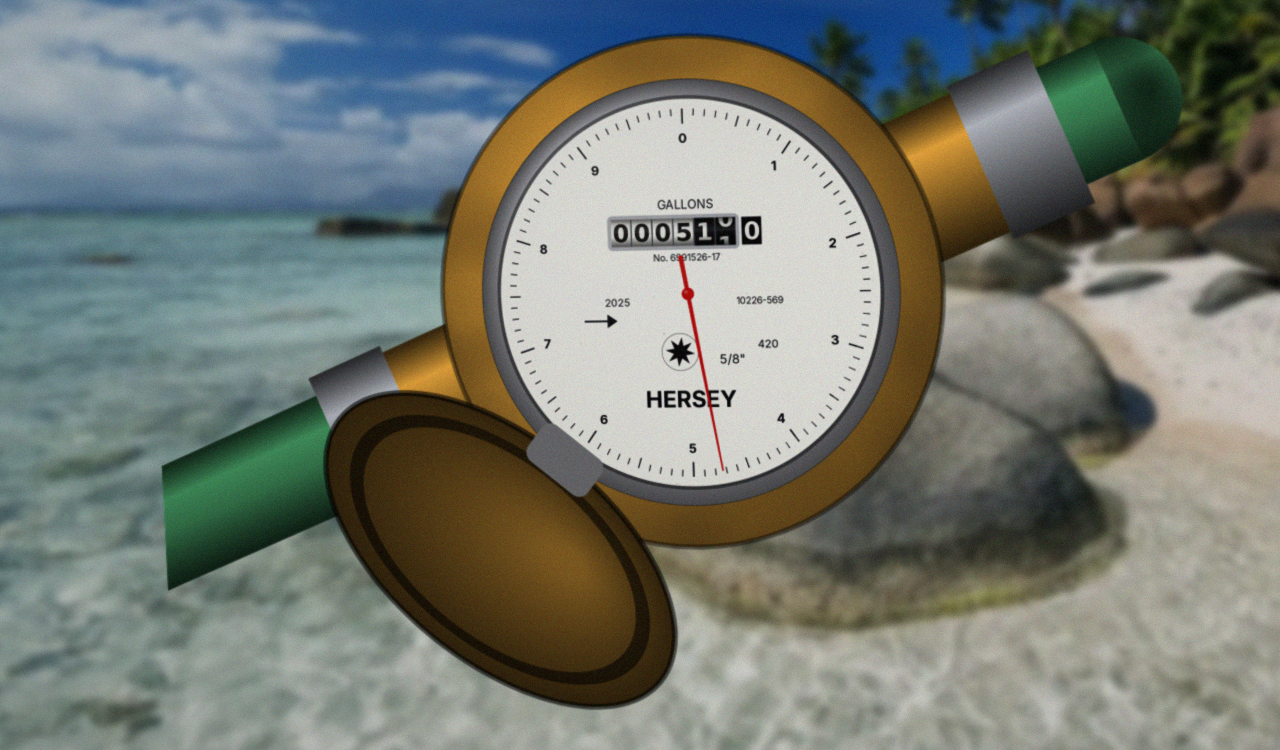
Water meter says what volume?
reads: 5104.7 gal
